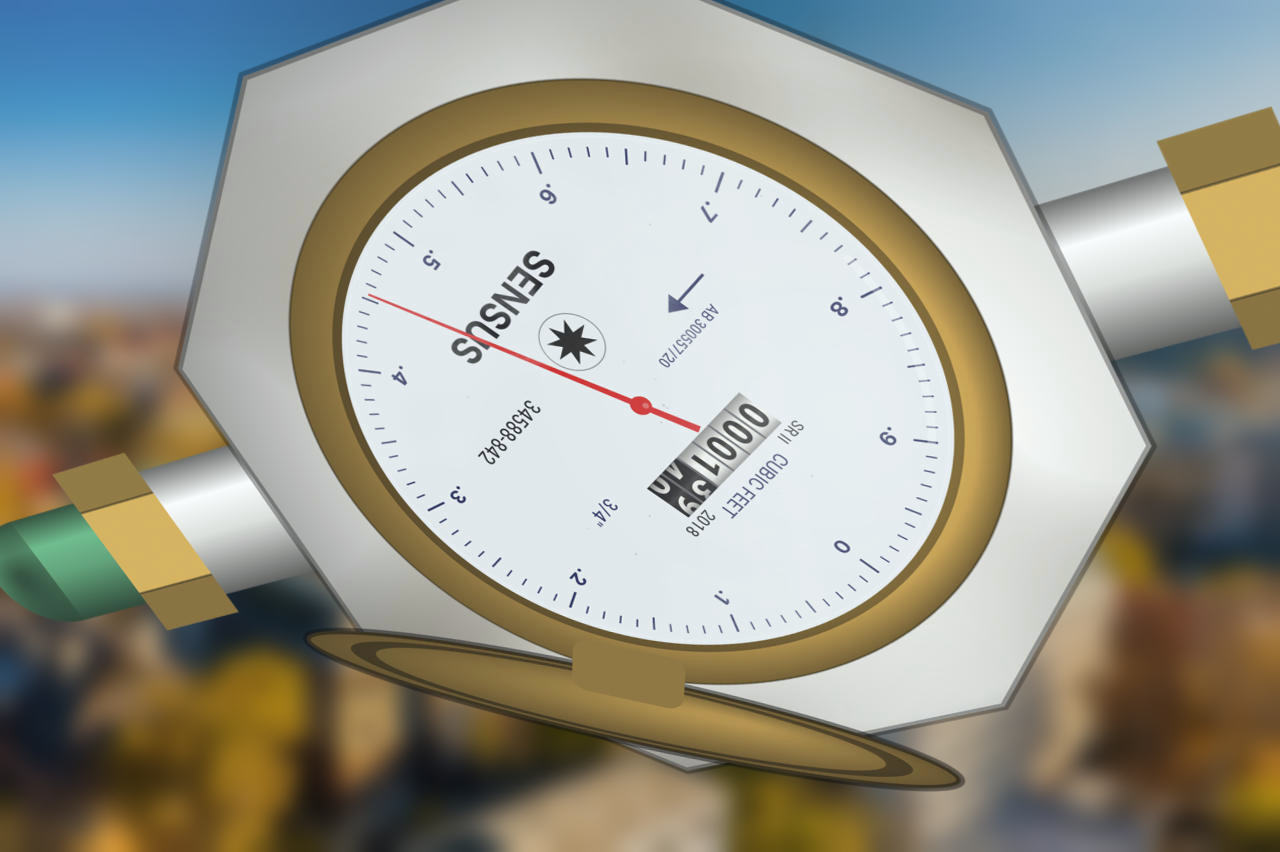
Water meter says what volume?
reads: 139.45 ft³
